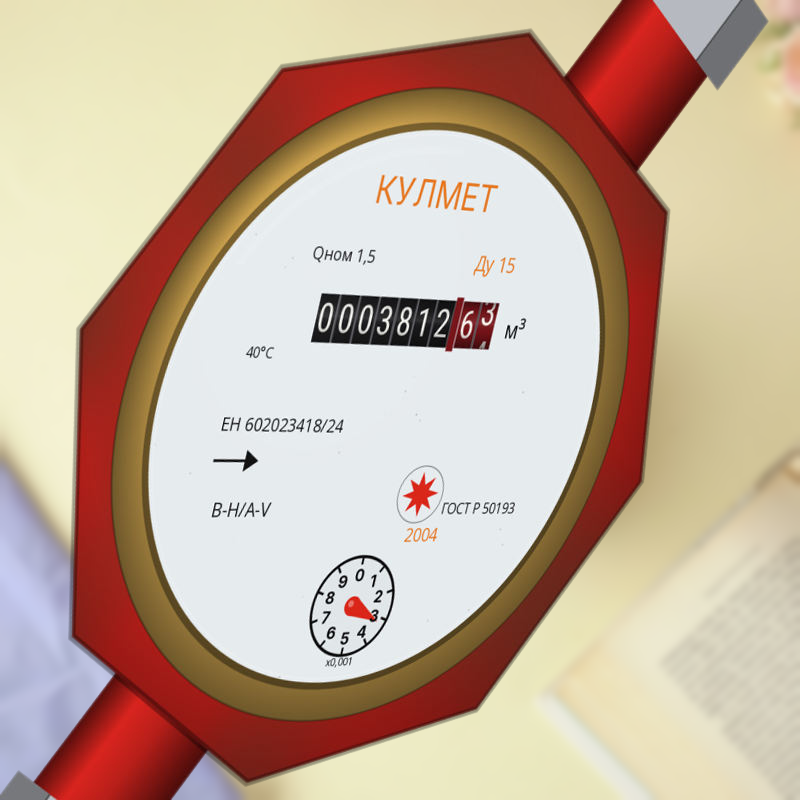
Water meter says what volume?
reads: 3812.633 m³
